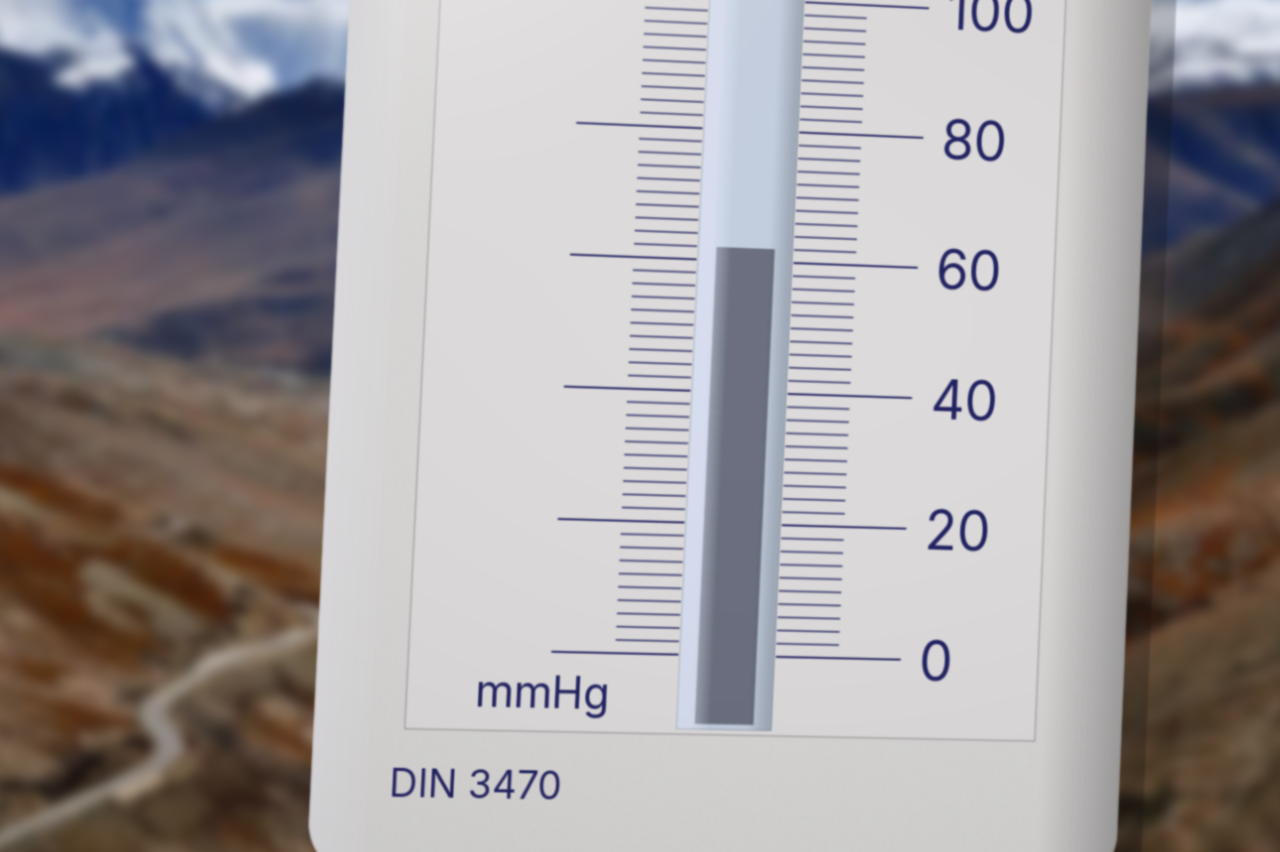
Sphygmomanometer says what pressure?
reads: 62 mmHg
